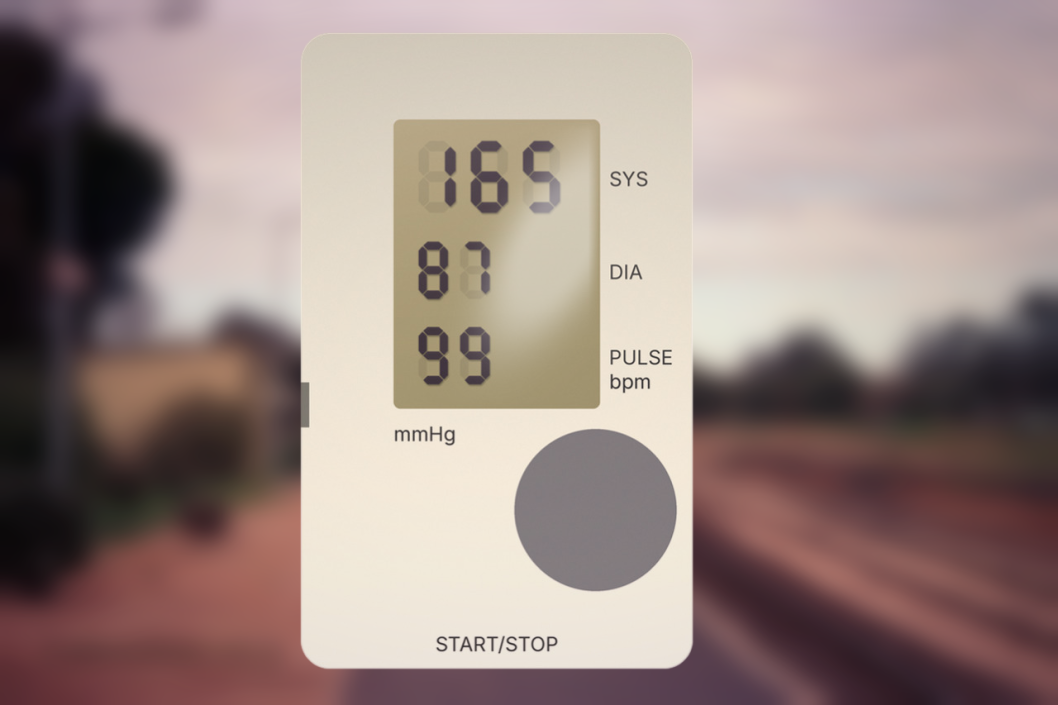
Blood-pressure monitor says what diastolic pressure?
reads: 87 mmHg
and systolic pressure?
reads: 165 mmHg
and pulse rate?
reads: 99 bpm
